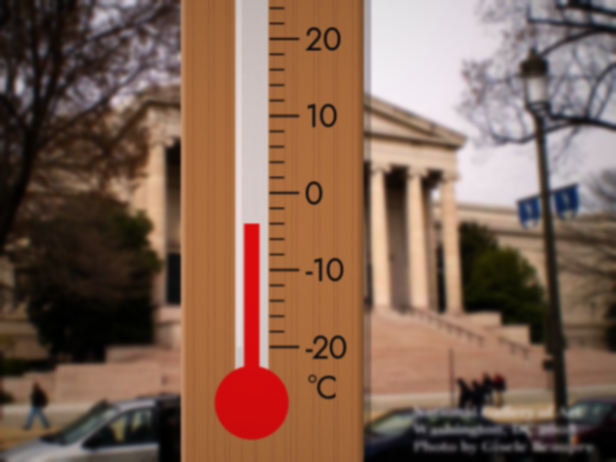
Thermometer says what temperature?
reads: -4 °C
